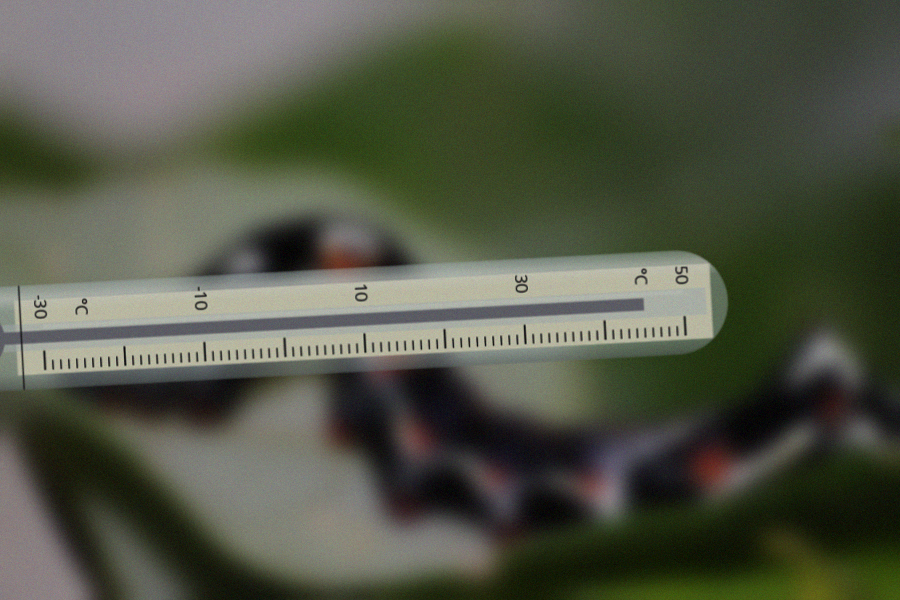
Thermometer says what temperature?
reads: 45 °C
